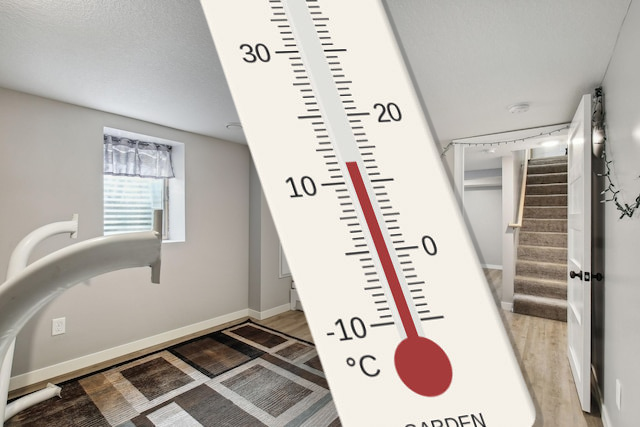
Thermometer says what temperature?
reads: 13 °C
